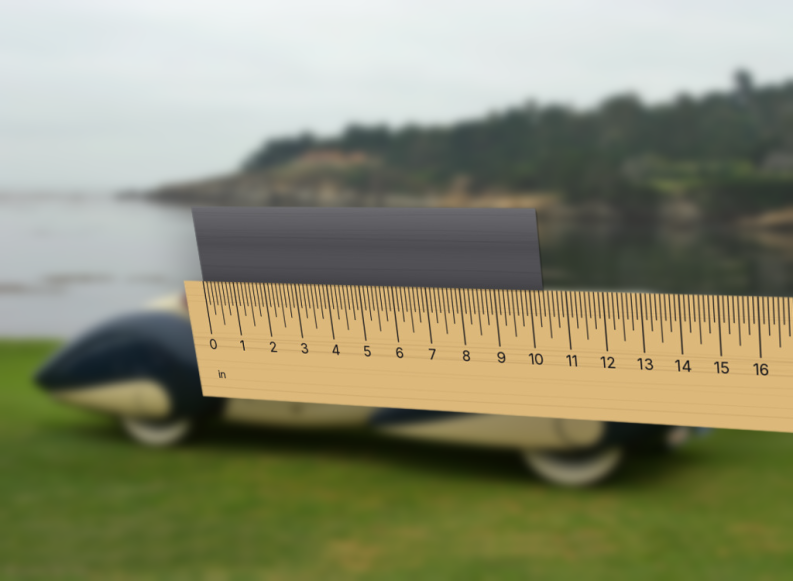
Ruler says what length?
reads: 10.375 in
